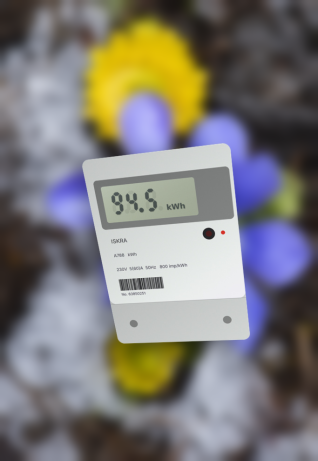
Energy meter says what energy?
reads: 94.5 kWh
